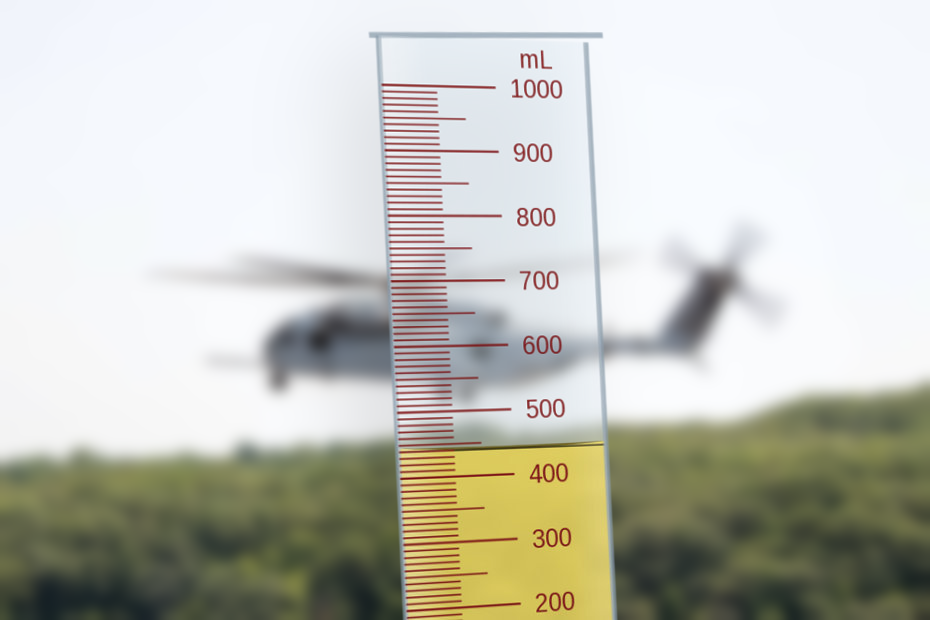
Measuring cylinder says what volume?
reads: 440 mL
